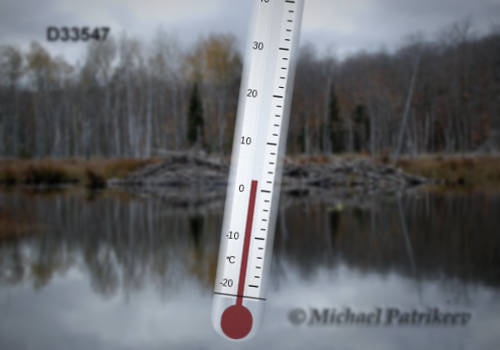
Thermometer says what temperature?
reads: 2 °C
